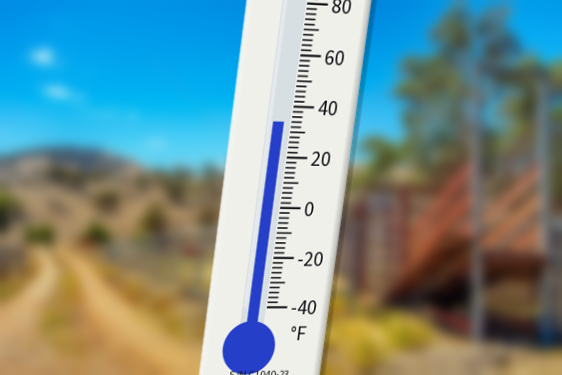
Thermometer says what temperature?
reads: 34 °F
